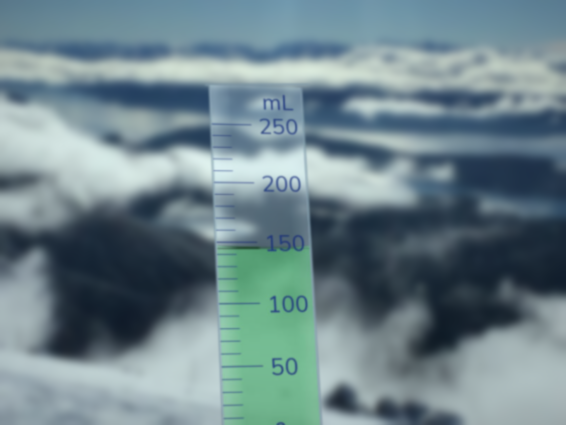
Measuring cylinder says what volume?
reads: 145 mL
